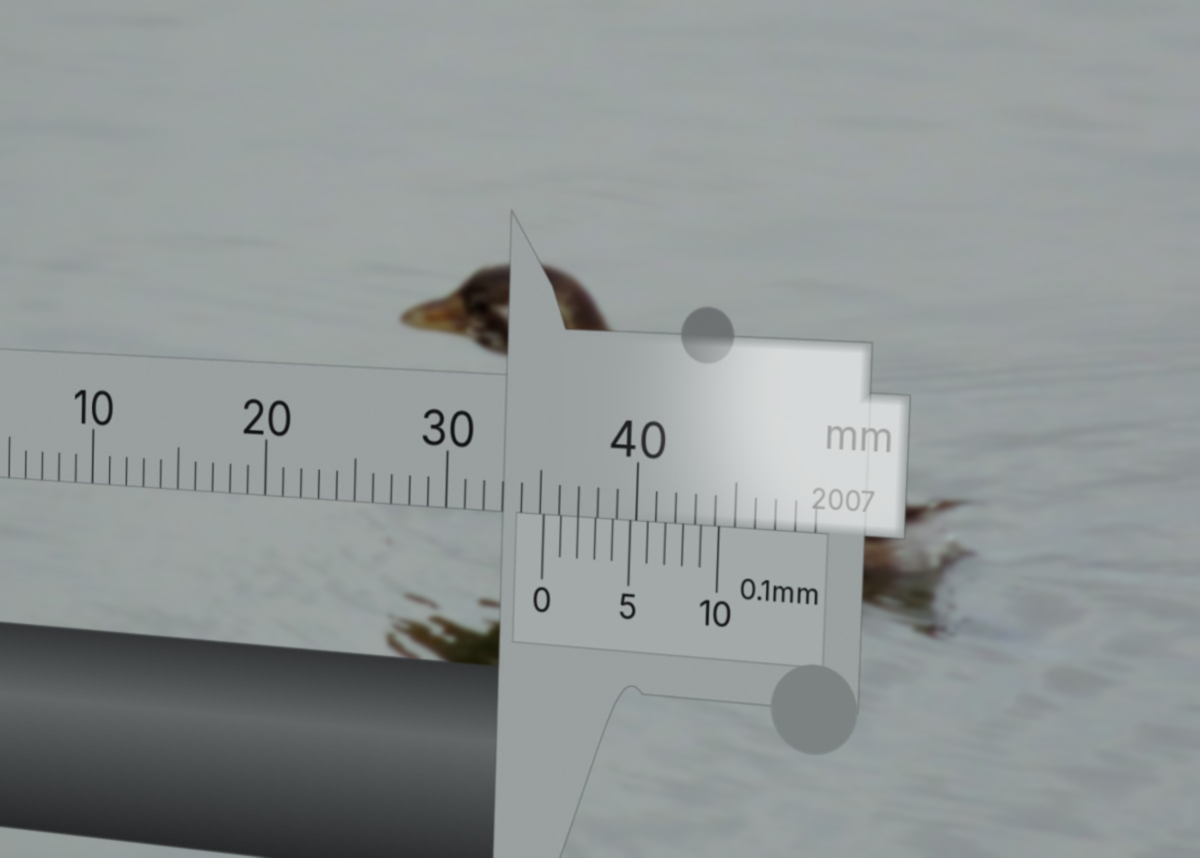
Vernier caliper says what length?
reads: 35.2 mm
